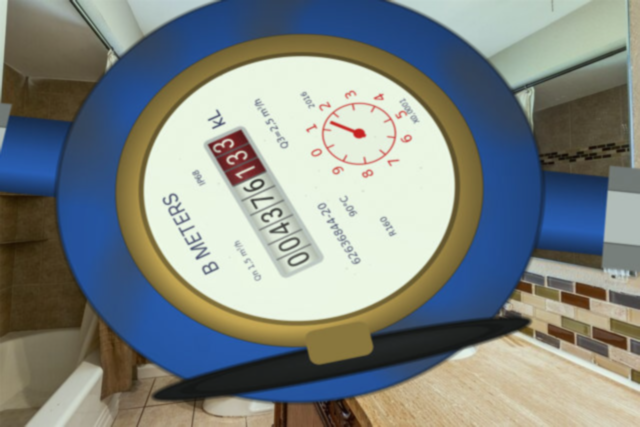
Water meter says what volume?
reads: 4376.1331 kL
